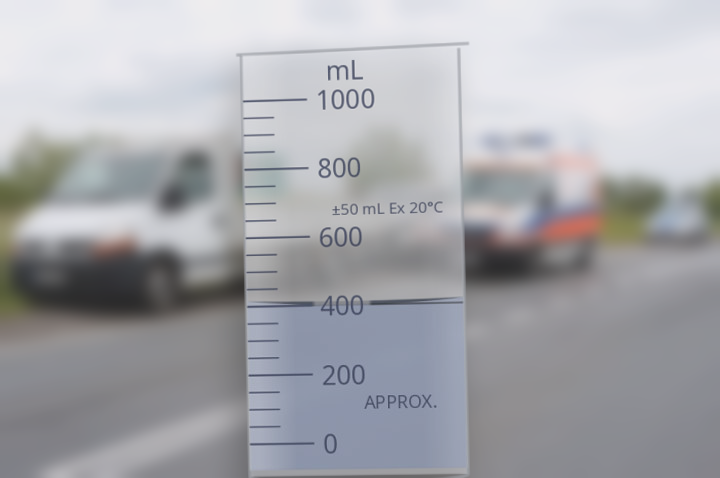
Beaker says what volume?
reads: 400 mL
